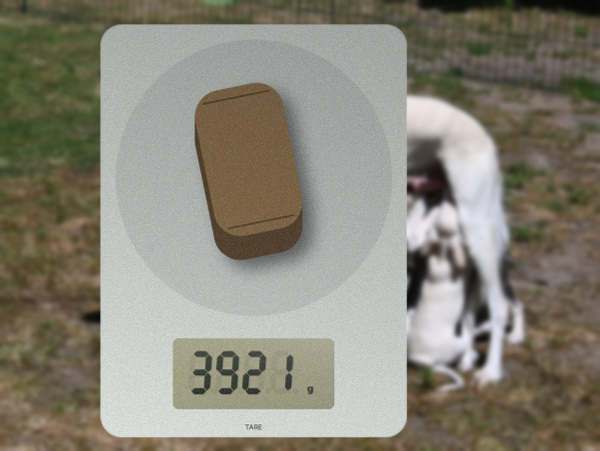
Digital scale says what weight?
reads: 3921 g
